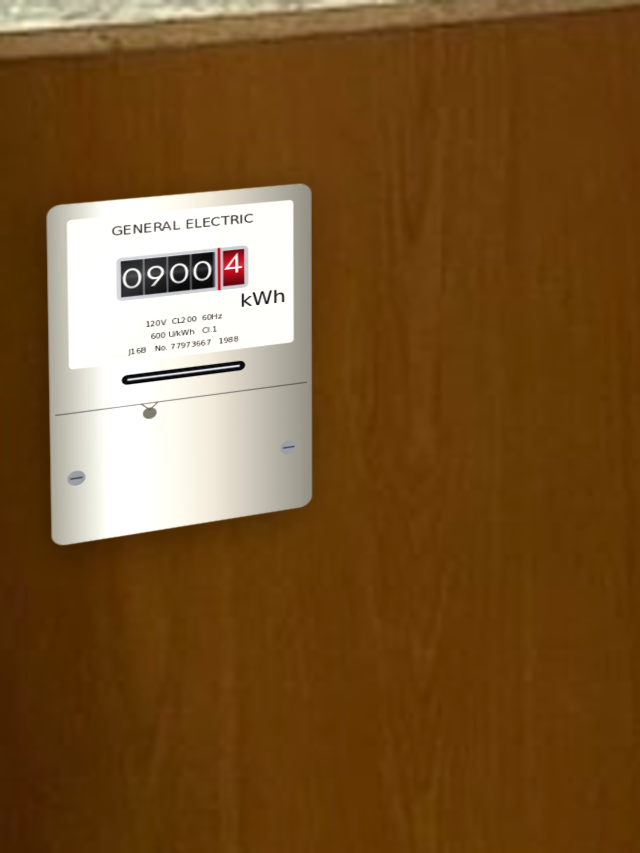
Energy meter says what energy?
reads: 900.4 kWh
